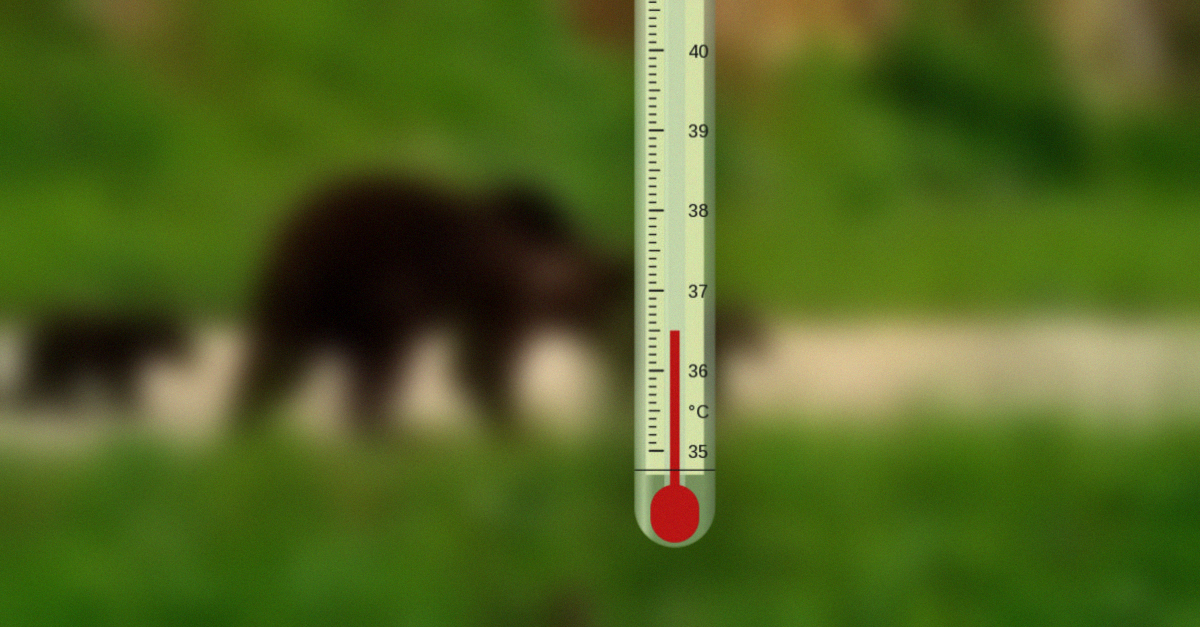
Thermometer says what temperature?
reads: 36.5 °C
